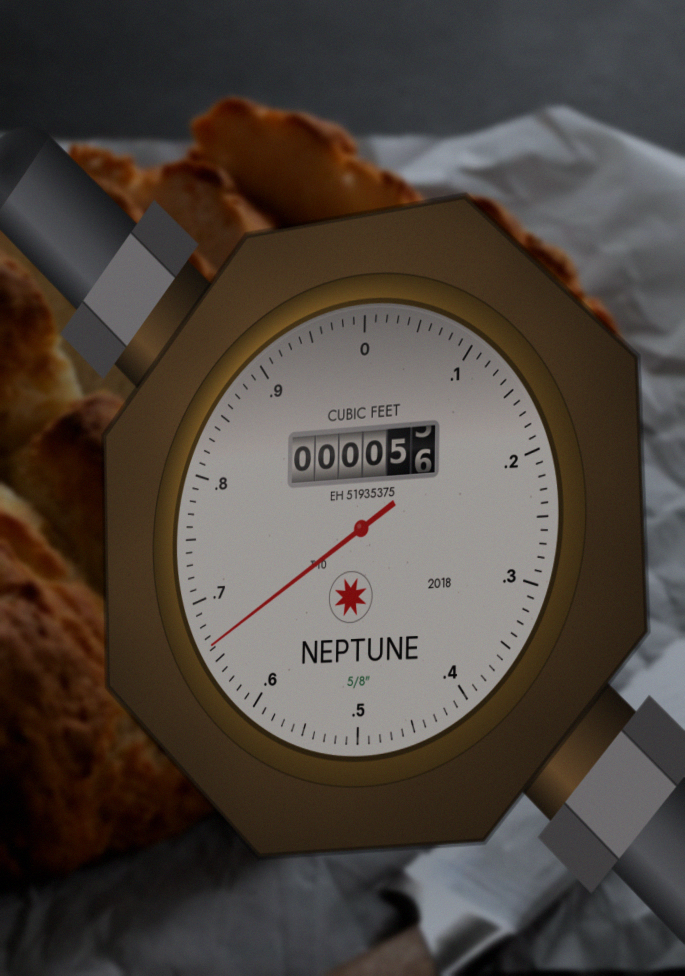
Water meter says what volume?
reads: 55.66 ft³
